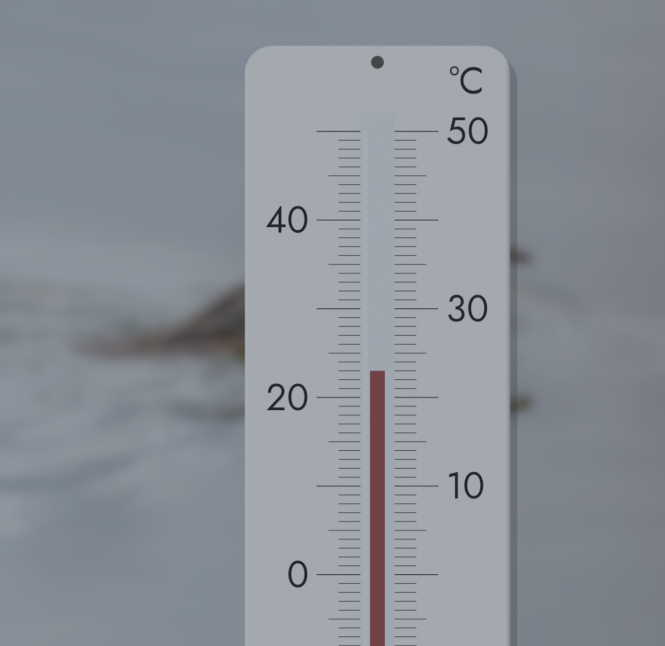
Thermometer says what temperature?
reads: 23 °C
